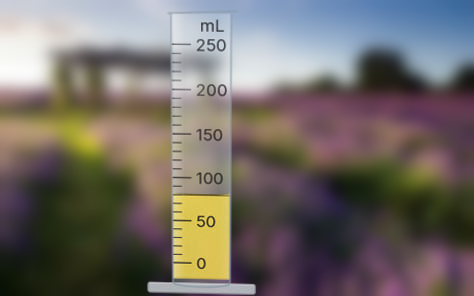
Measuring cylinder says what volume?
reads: 80 mL
